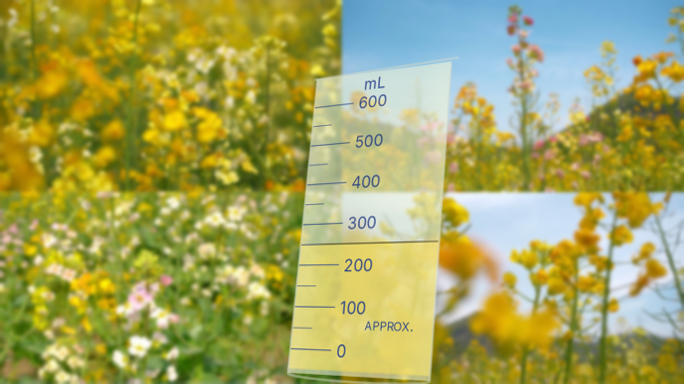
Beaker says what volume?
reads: 250 mL
